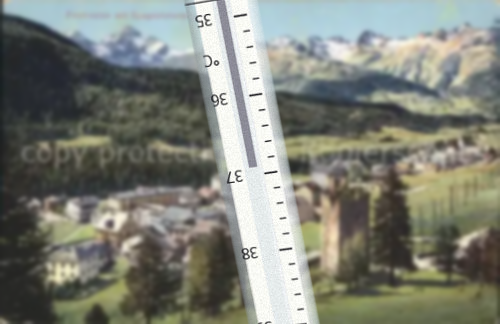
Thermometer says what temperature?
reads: 36.9 °C
